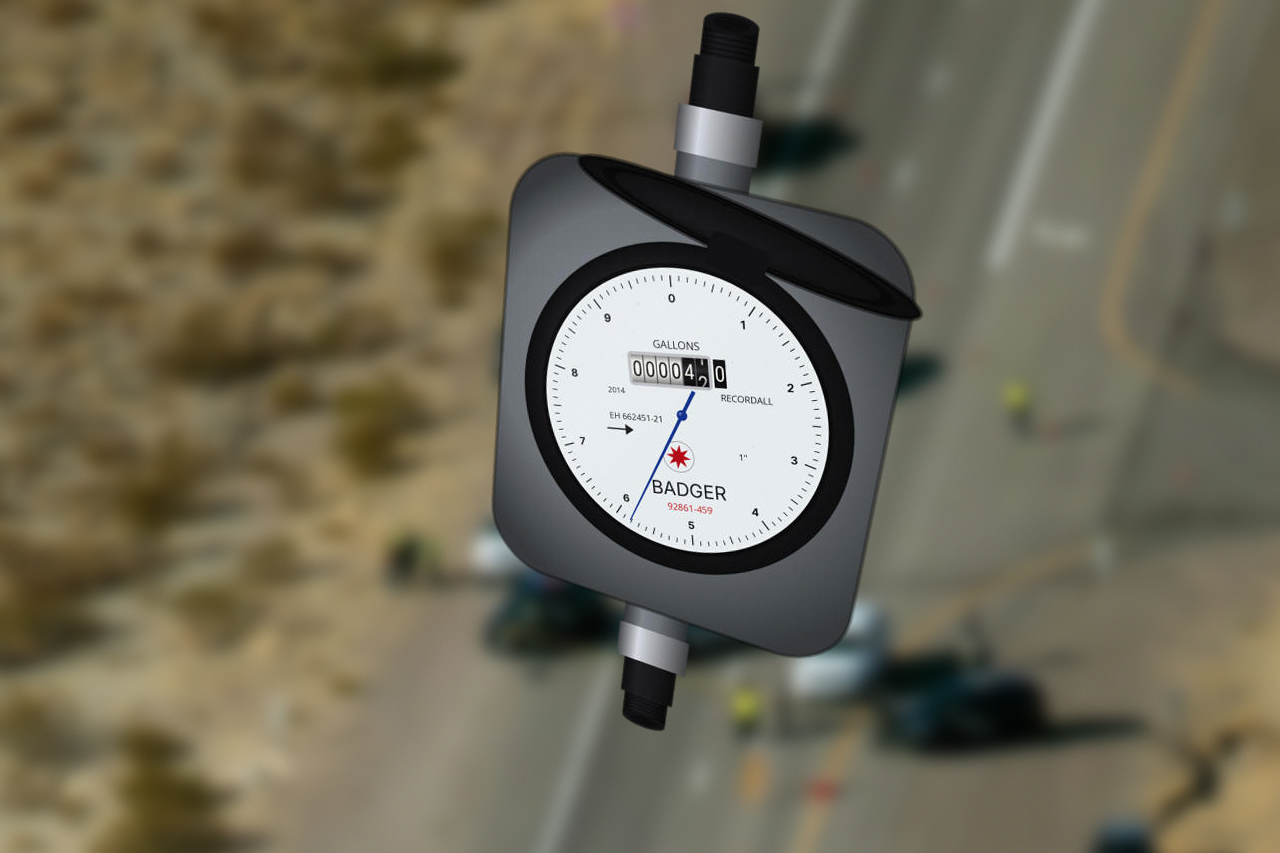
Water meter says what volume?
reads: 415.8 gal
